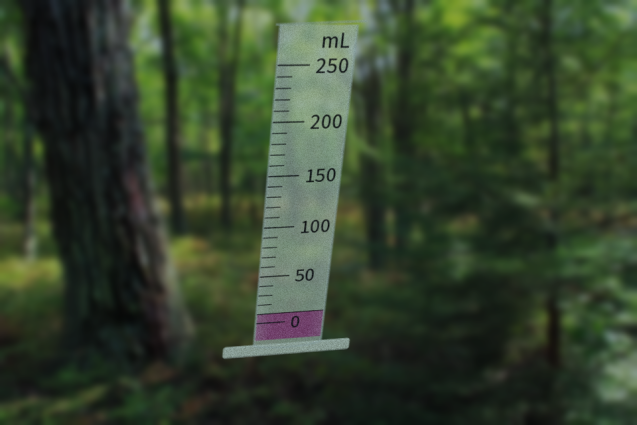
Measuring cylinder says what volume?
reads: 10 mL
